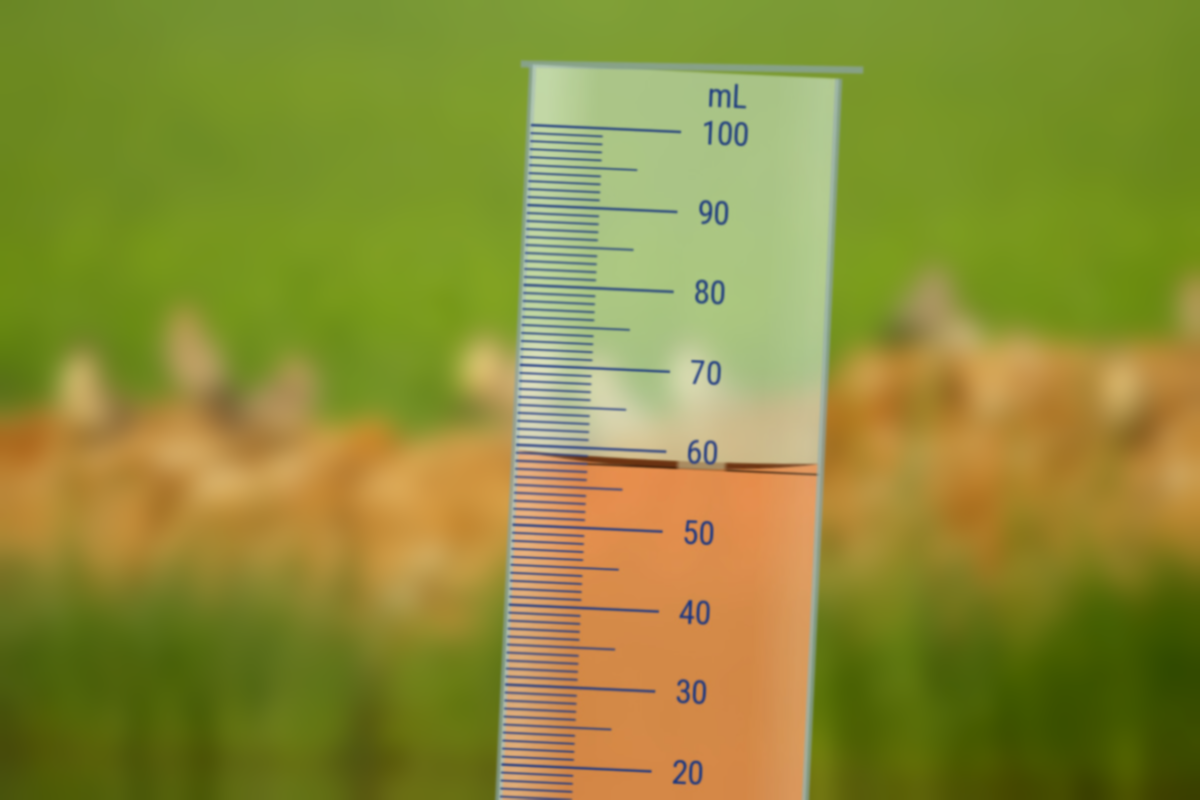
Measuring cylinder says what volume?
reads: 58 mL
